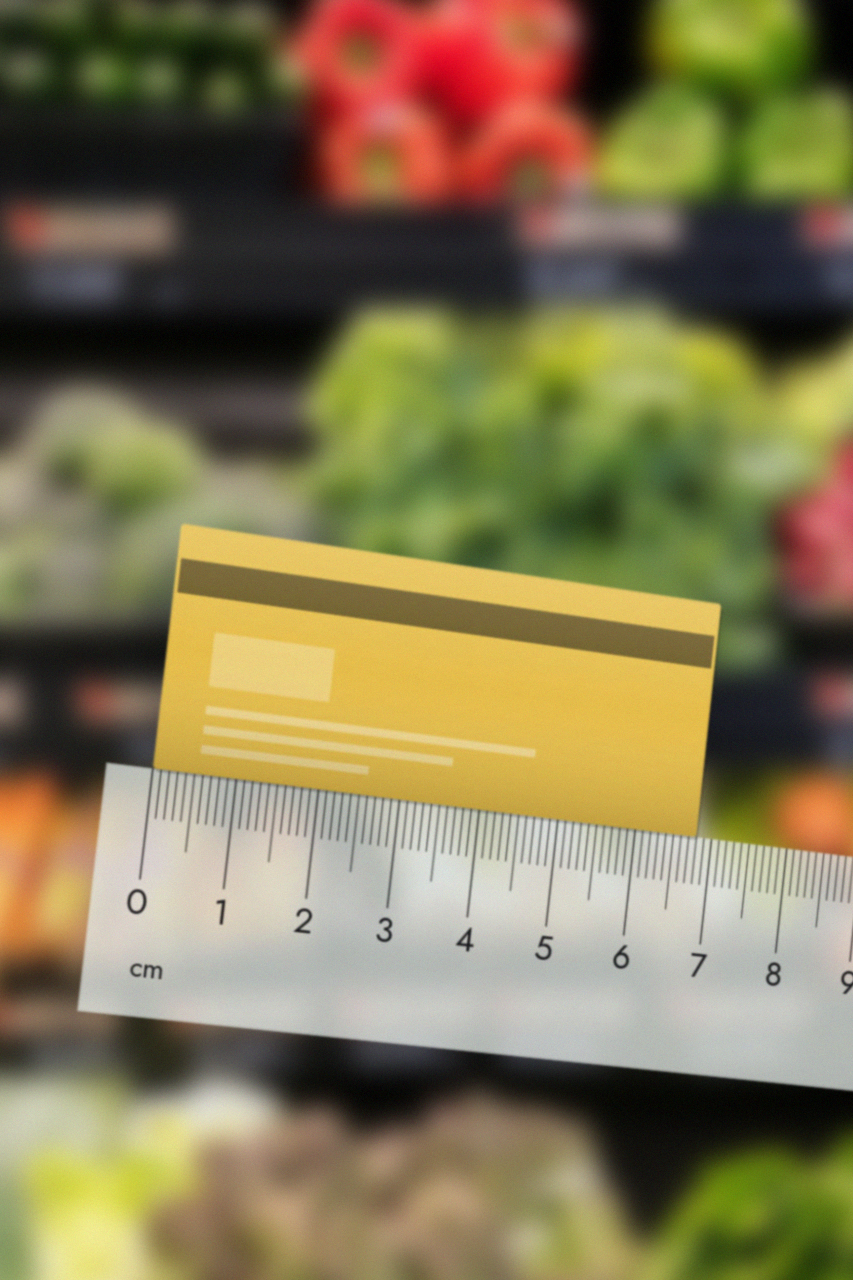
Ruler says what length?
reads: 6.8 cm
